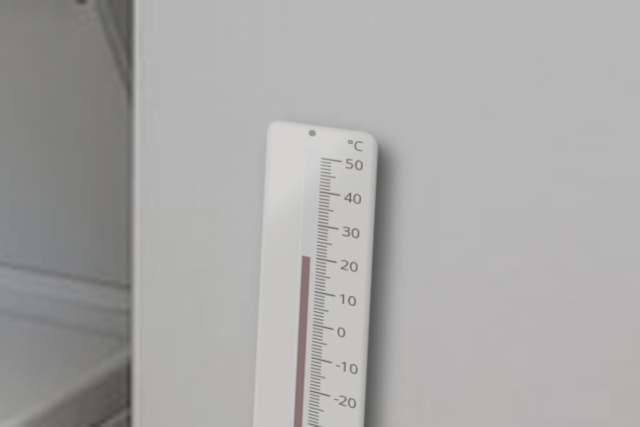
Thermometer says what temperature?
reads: 20 °C
